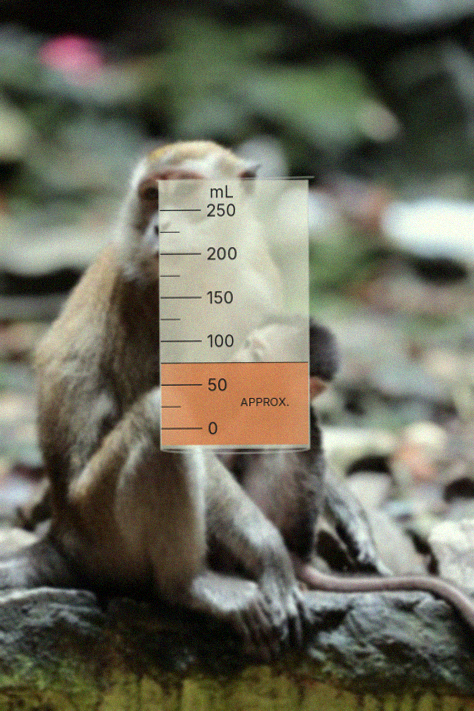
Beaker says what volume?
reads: 75 mL
